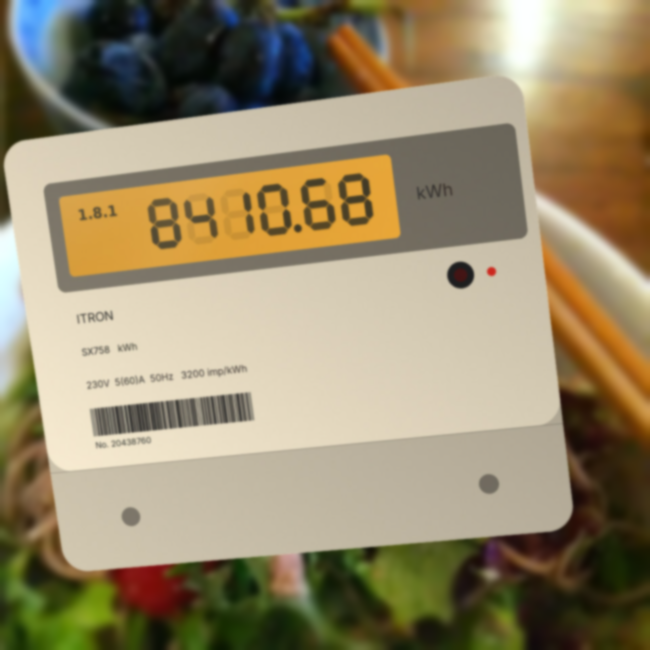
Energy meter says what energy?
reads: 8410.68 kWh
